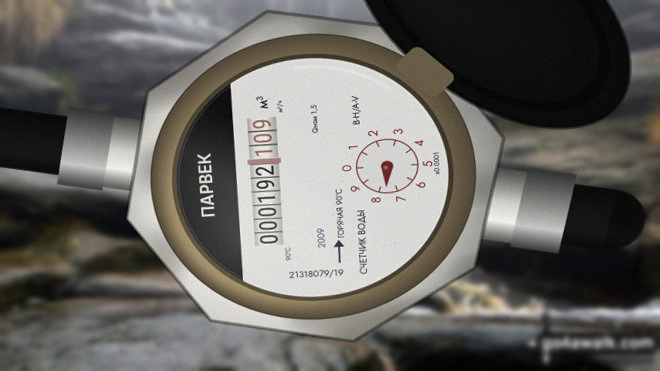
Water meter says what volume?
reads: 192.1097 m³
